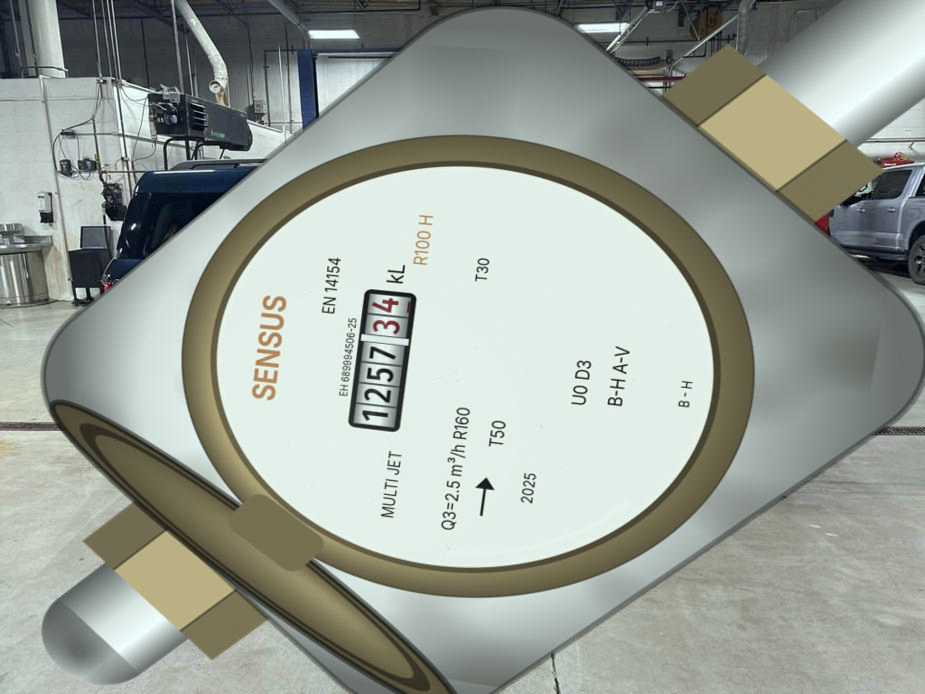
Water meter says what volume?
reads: 1257.34 kL
